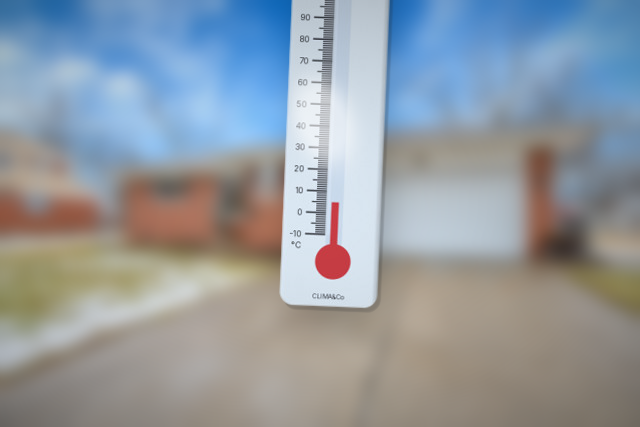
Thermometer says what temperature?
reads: 5 °C
